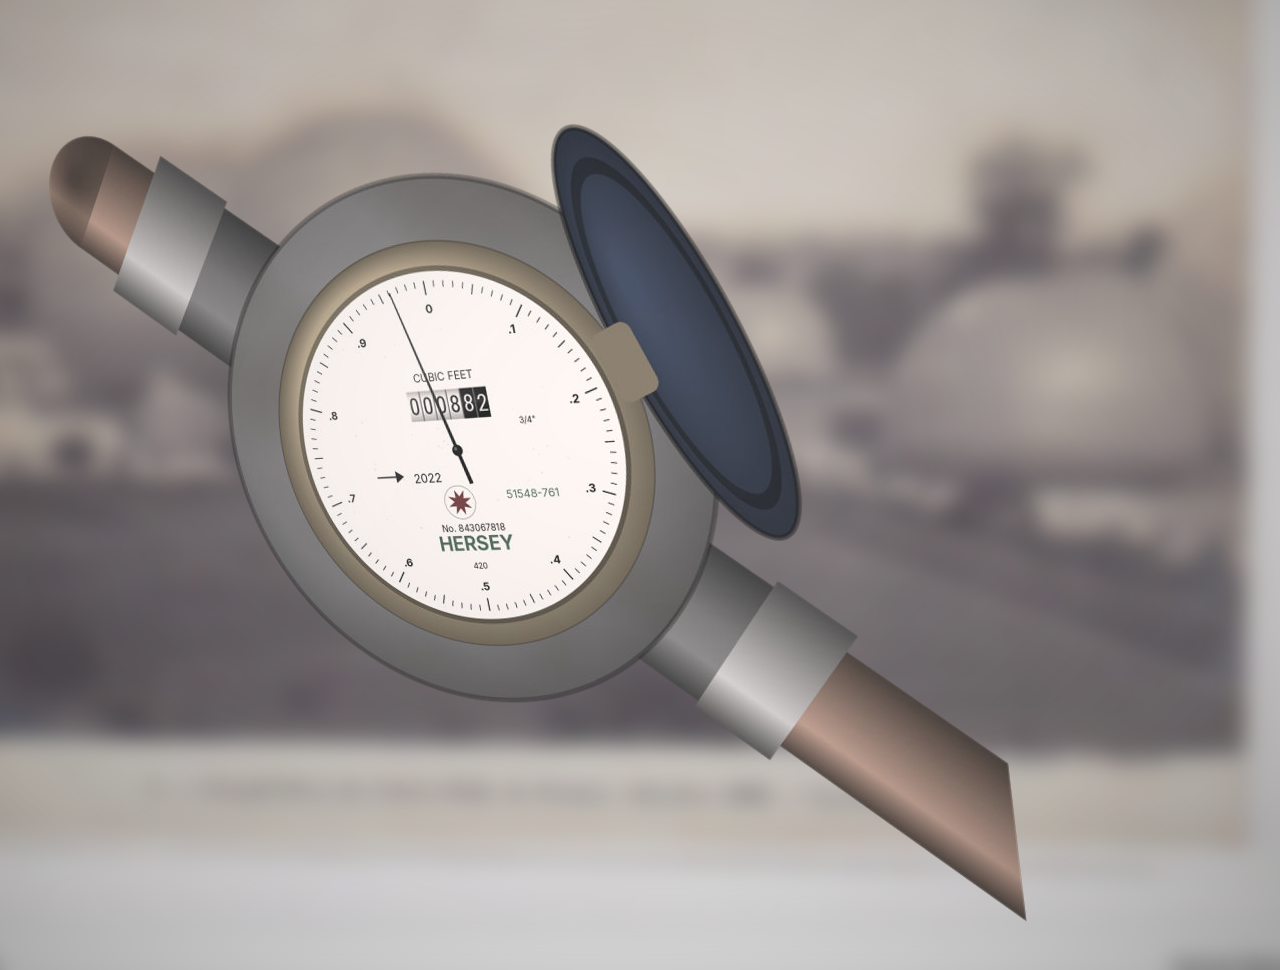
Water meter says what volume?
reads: 881.96 ft³
